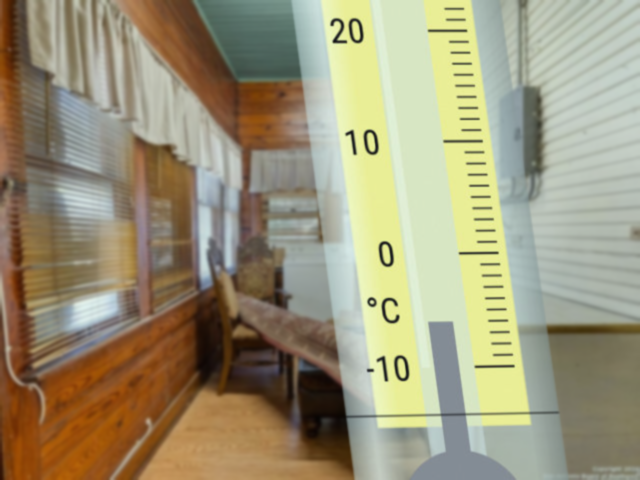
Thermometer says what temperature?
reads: -6 °C
